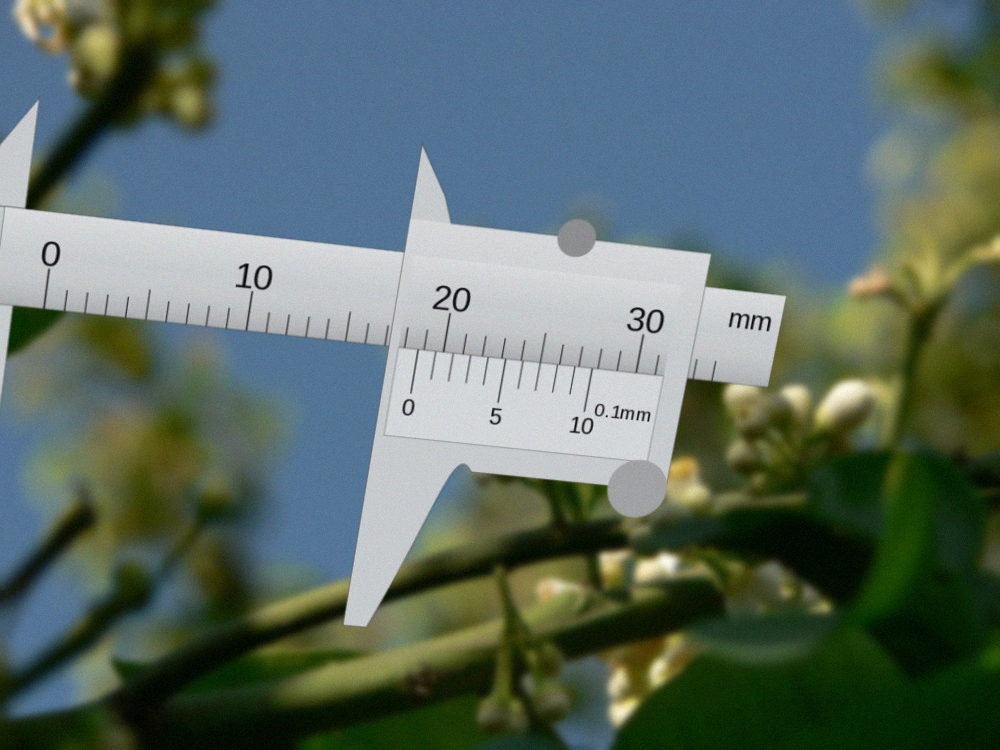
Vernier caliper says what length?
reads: 18.7 mm
